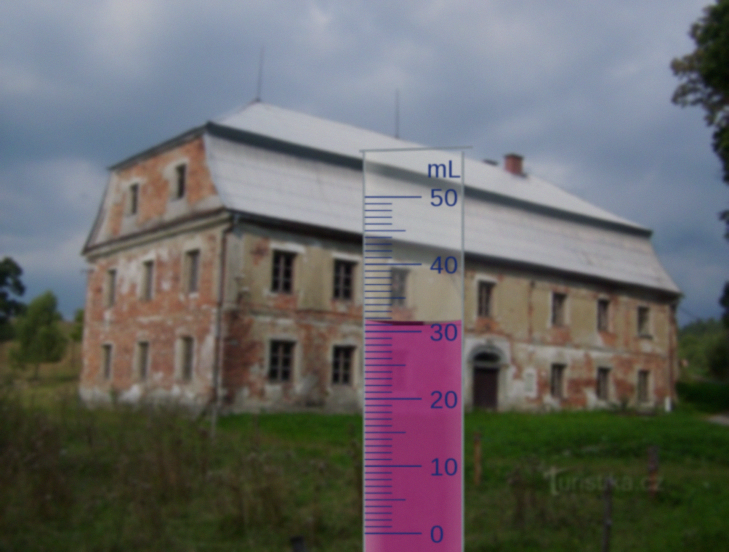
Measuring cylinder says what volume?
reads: 31 mL
